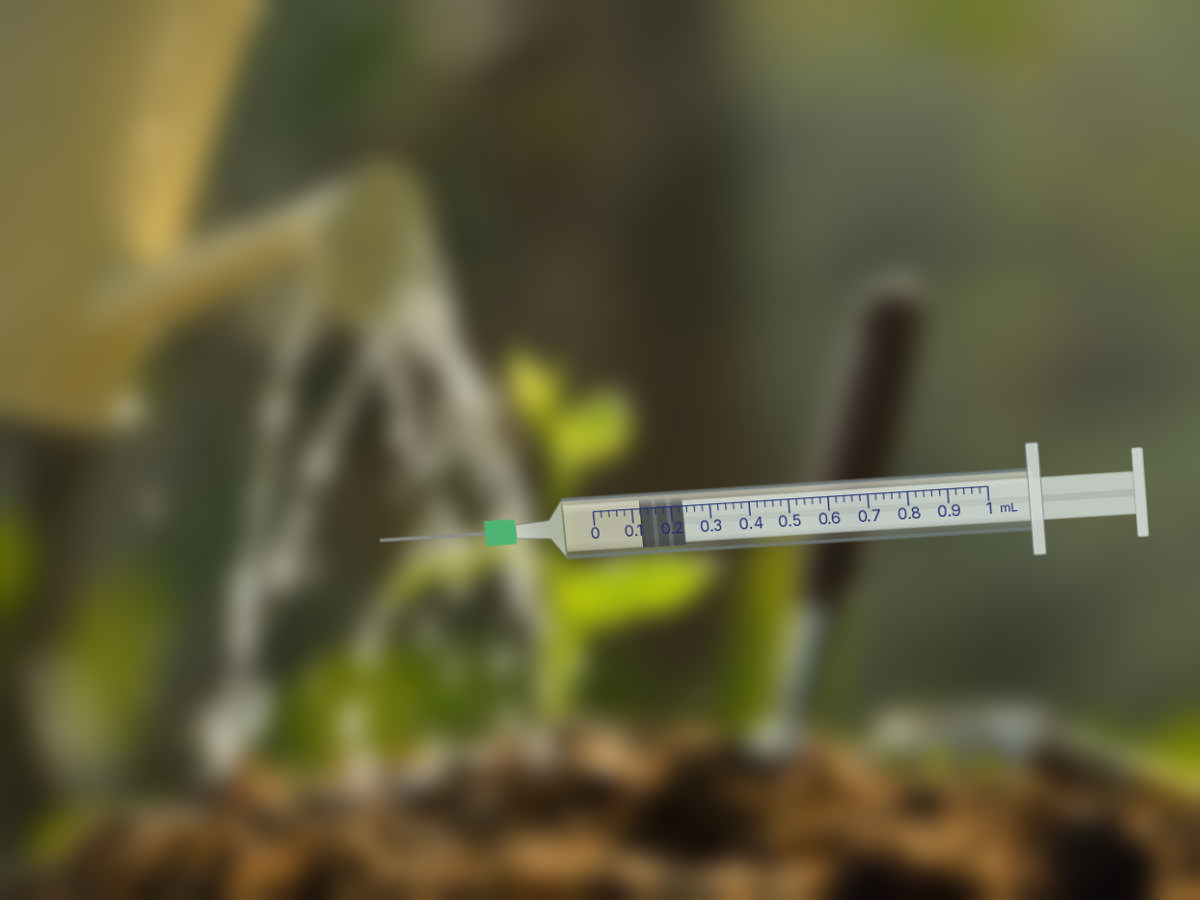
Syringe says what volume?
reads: 0.12 mL
